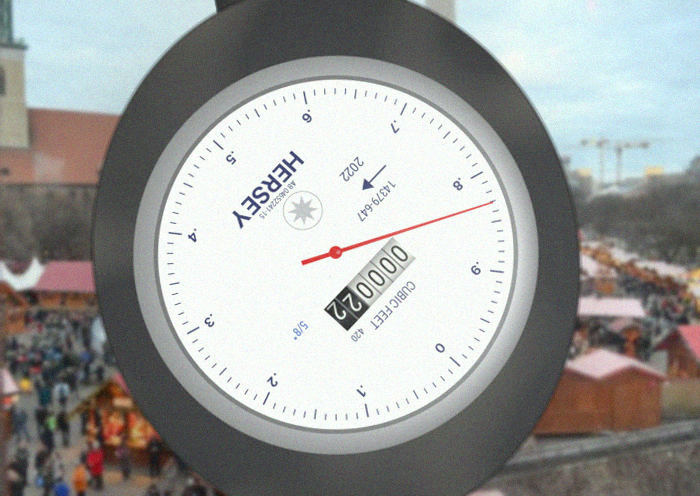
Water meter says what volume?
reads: 21.83 ft³
